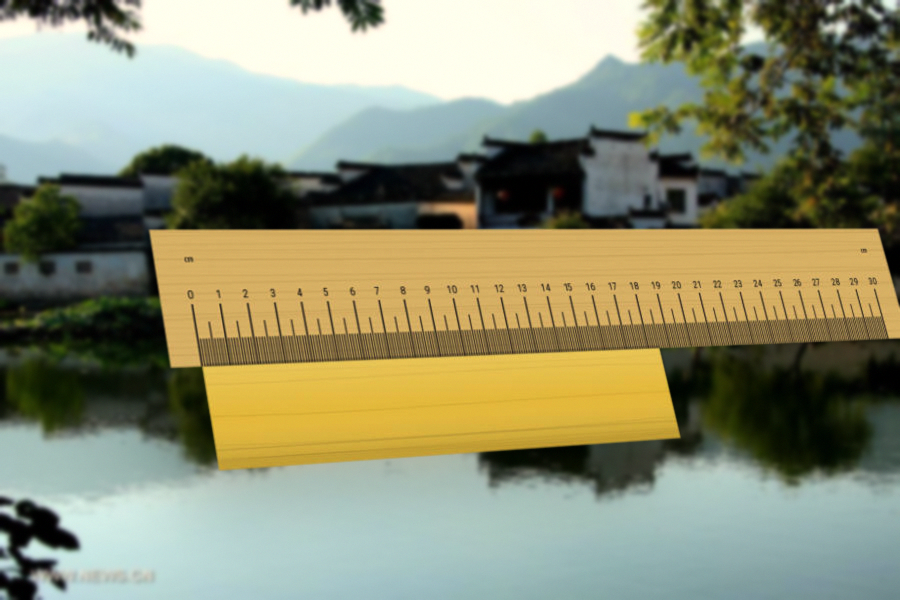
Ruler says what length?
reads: 18.5 cm
